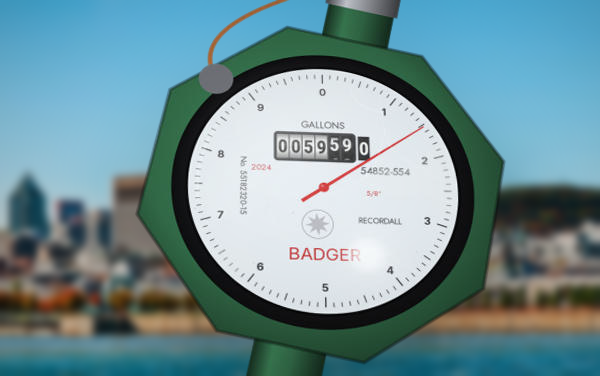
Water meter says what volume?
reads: 59591.5 gal
